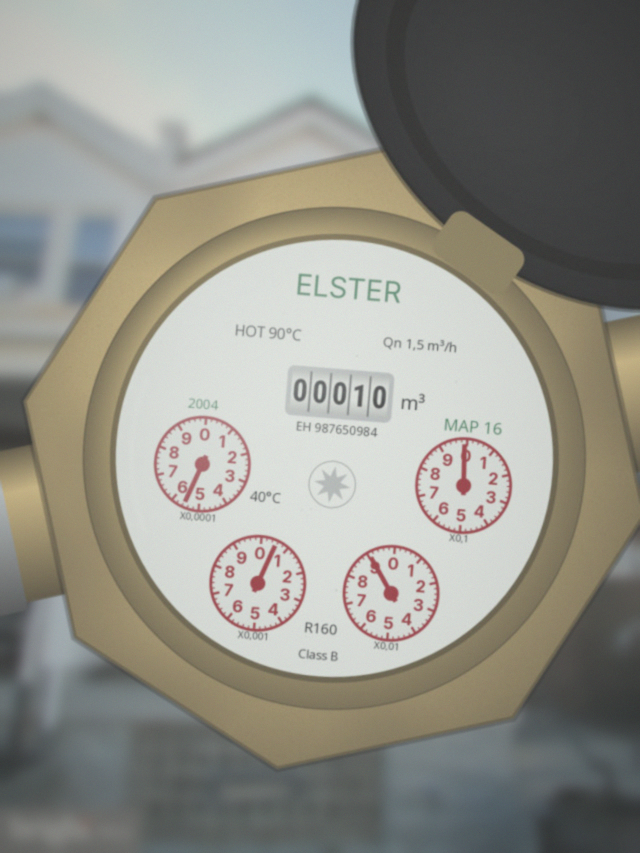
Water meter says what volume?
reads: 9.9905 m³
